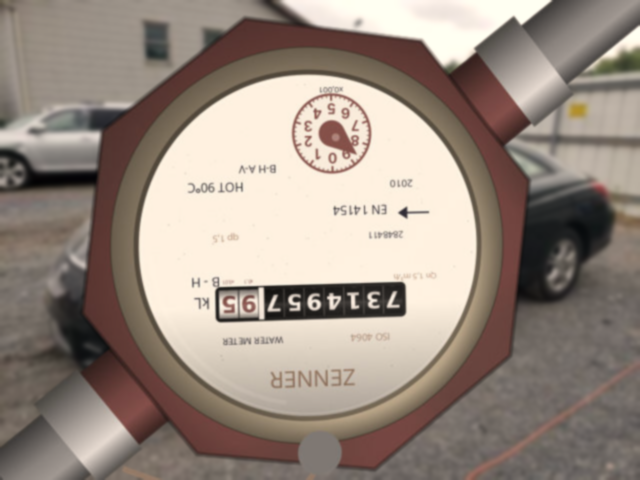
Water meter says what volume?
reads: 7314957.958 kL
